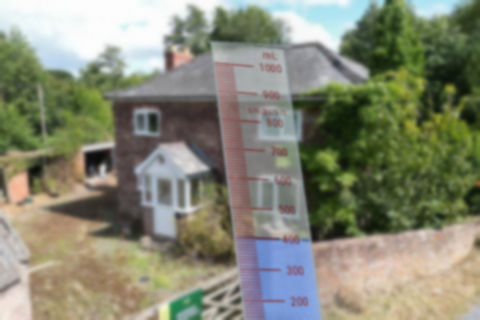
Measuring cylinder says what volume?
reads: 400 mL
